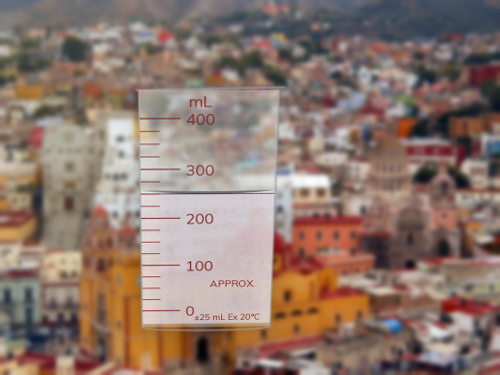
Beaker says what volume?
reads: 250 mL
